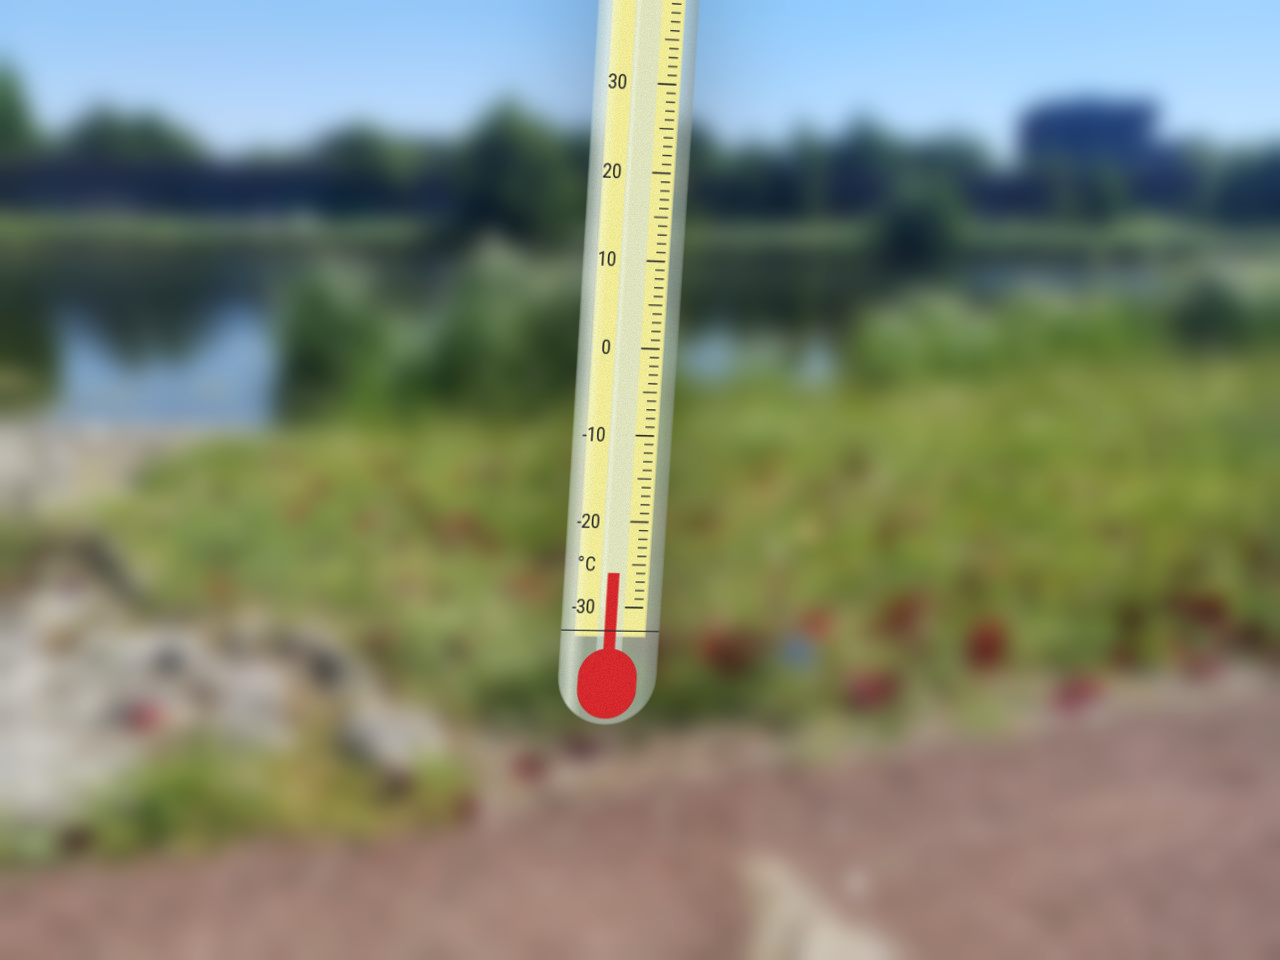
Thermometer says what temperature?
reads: -26 °C
